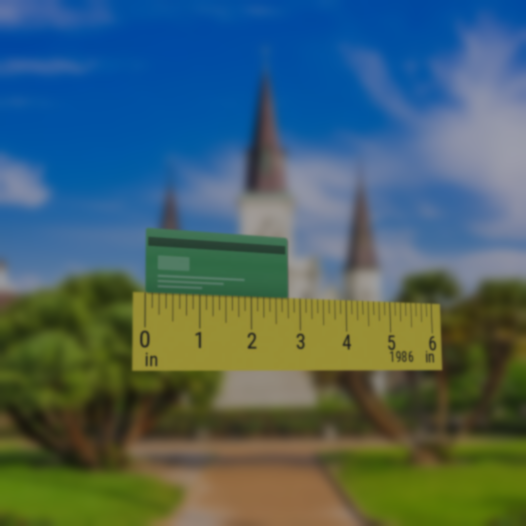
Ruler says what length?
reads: 2.75 in
